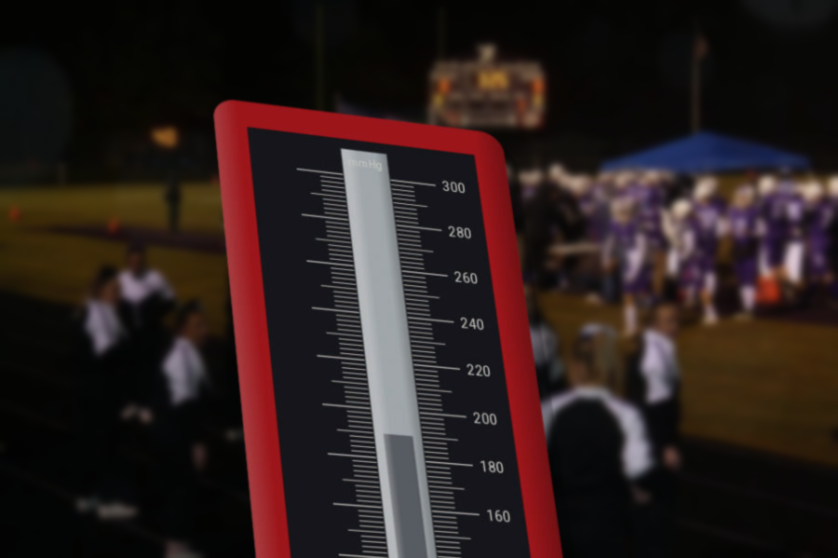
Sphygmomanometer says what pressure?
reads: 190 mmHg
